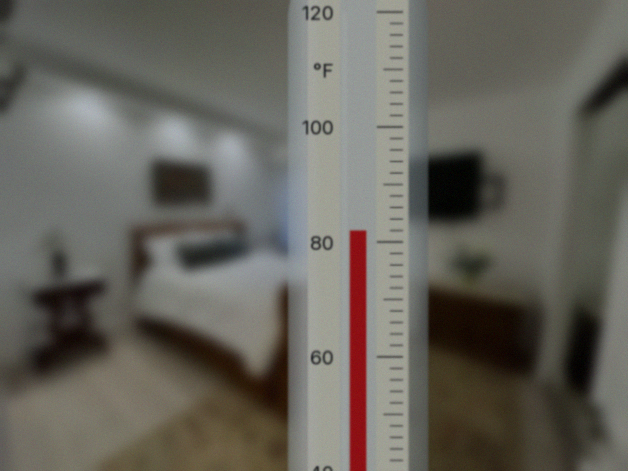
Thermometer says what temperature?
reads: 82 °F
